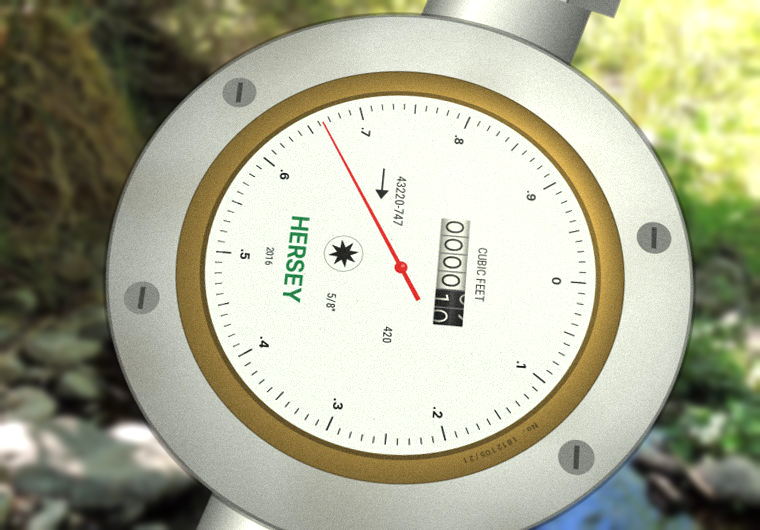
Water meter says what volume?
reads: 9.66 ft³
